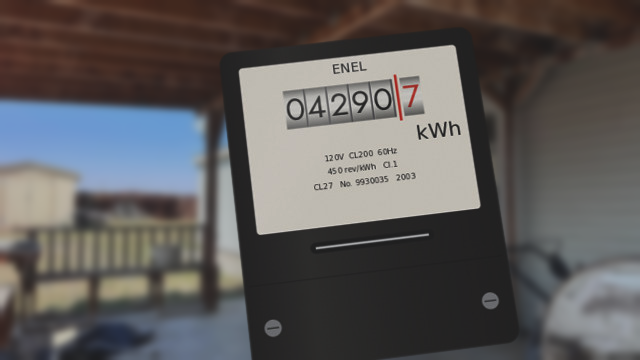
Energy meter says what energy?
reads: 4290.7 kWh
